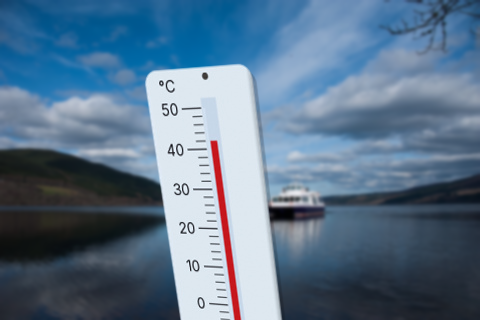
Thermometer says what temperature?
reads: 42 °C
